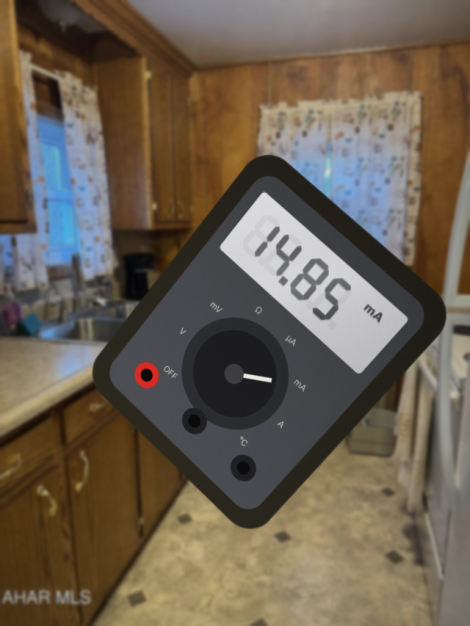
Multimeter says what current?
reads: 14.85 mA
